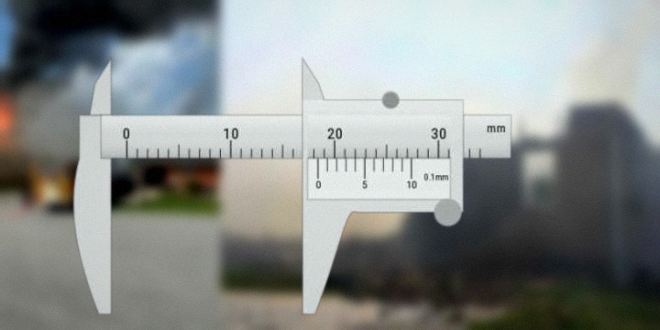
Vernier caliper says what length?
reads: 18.4 mm
